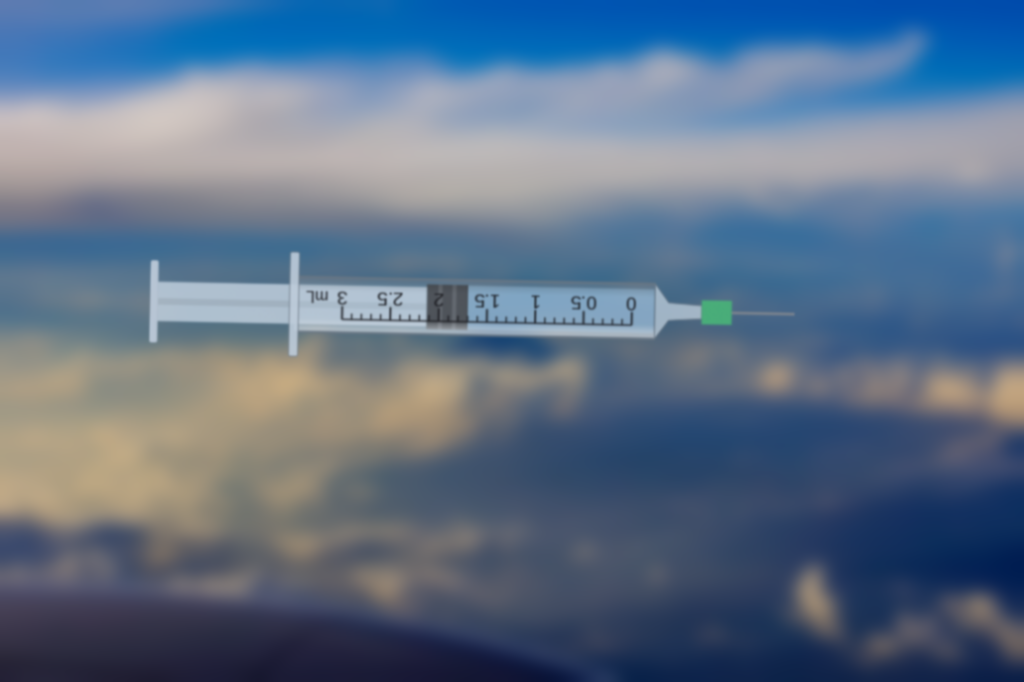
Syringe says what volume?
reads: 1.7 mL
